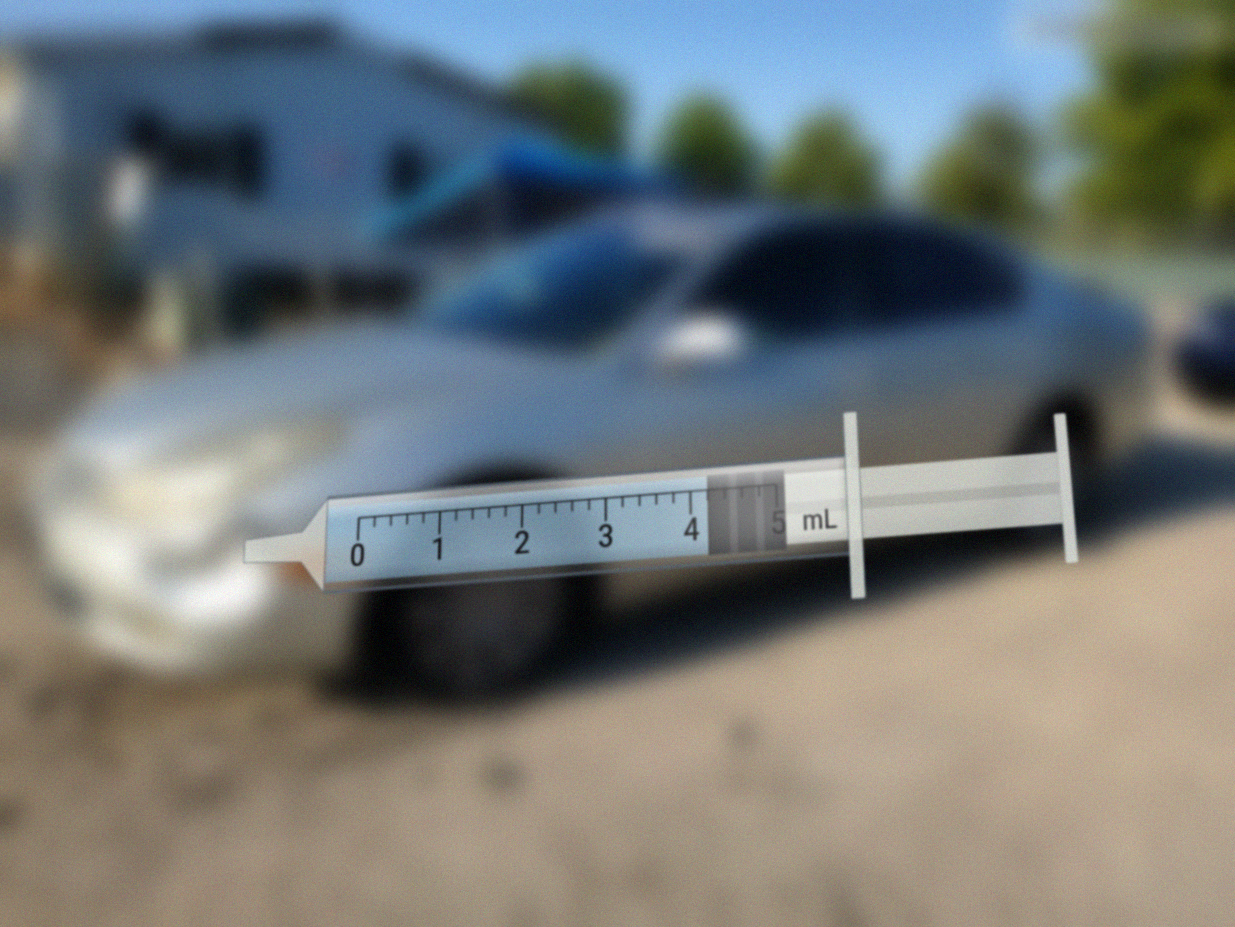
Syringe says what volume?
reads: 4.2 mL
